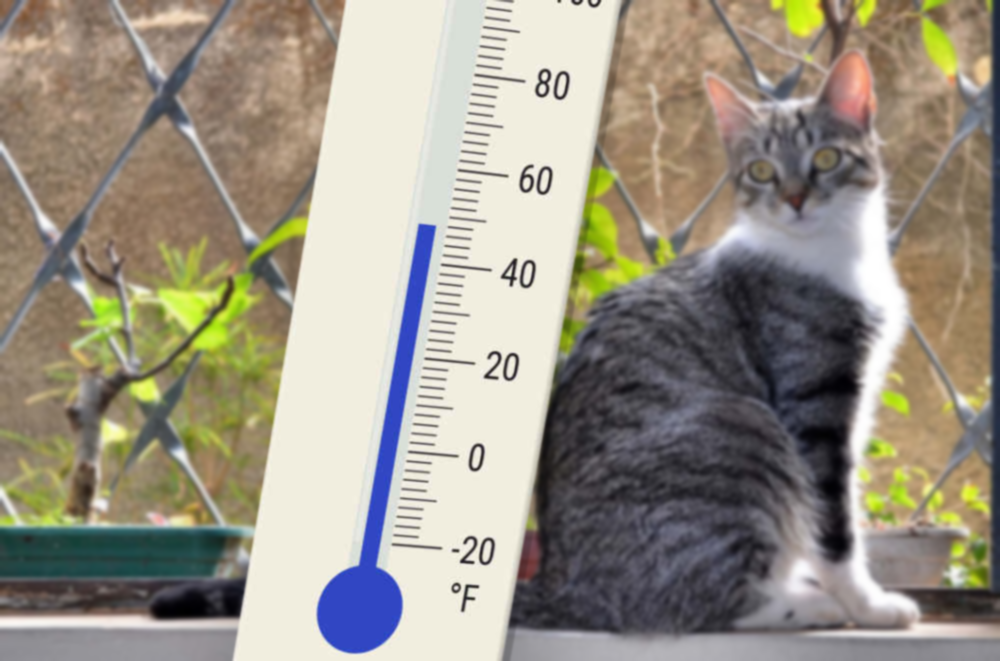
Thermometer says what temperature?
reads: 48 °F
